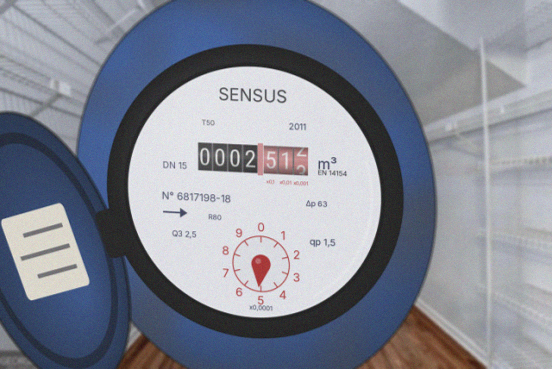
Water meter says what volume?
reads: 2.5125 m³
